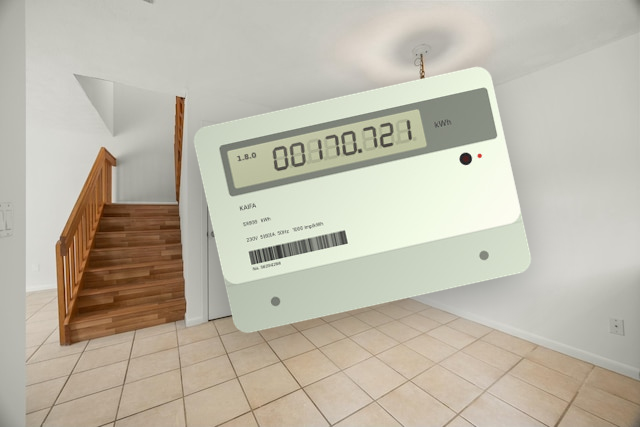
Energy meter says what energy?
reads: 170.721 kWh
